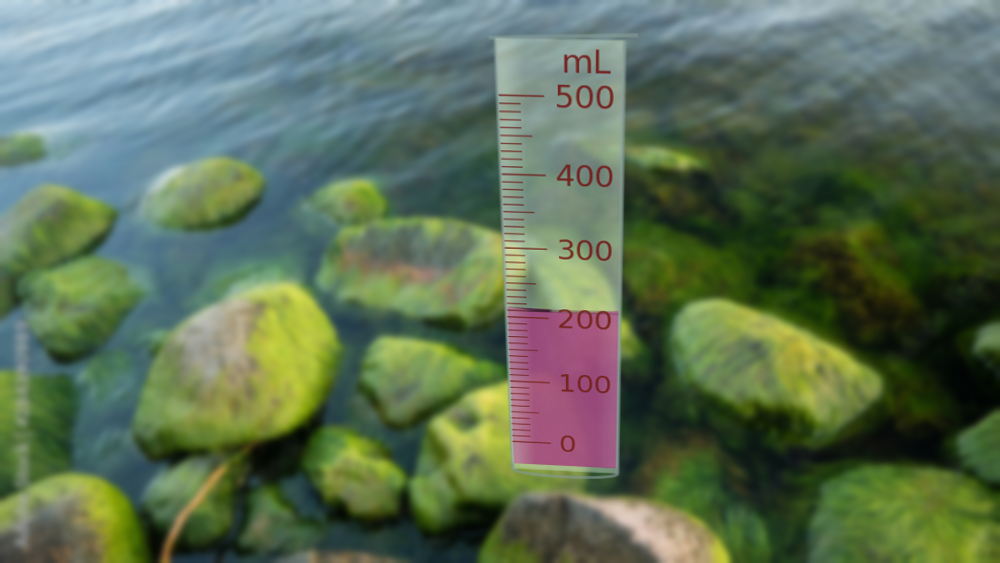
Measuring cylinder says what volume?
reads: 210 mL
